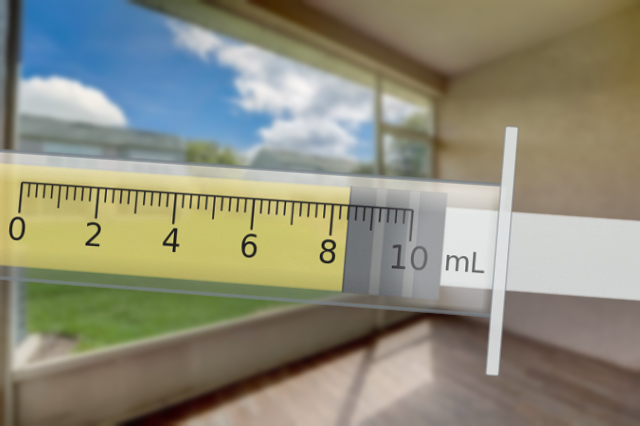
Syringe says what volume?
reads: 8.4 mL
